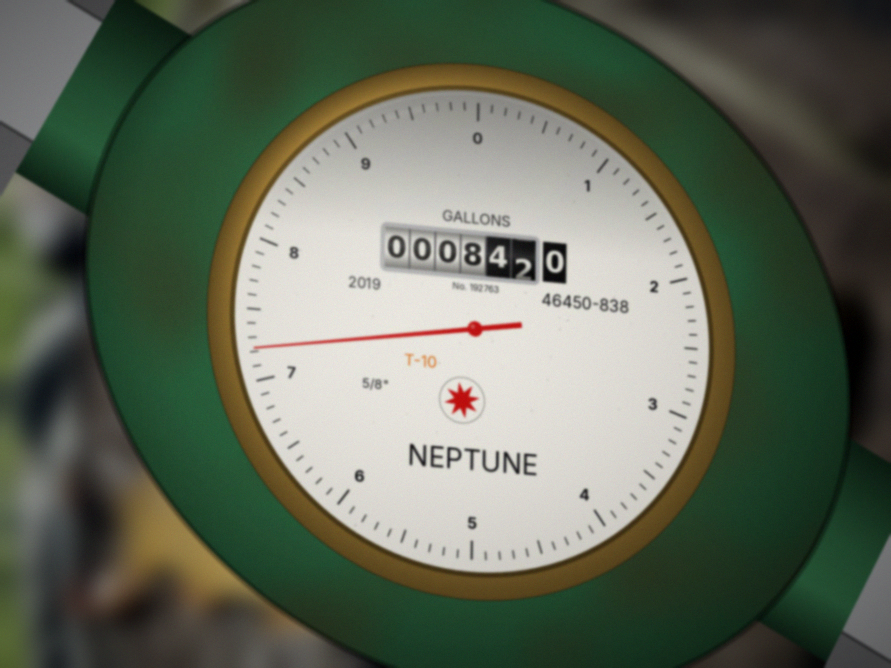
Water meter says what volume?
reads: 8417.2 gal
